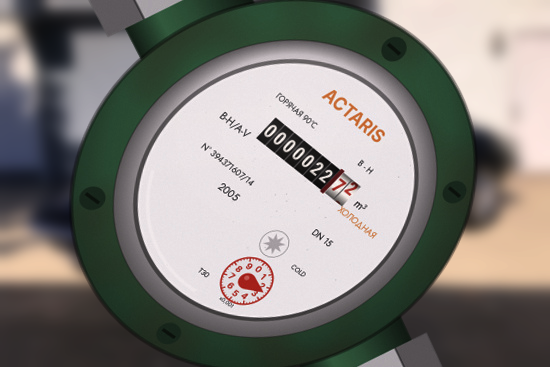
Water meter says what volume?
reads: 22.722 m³
